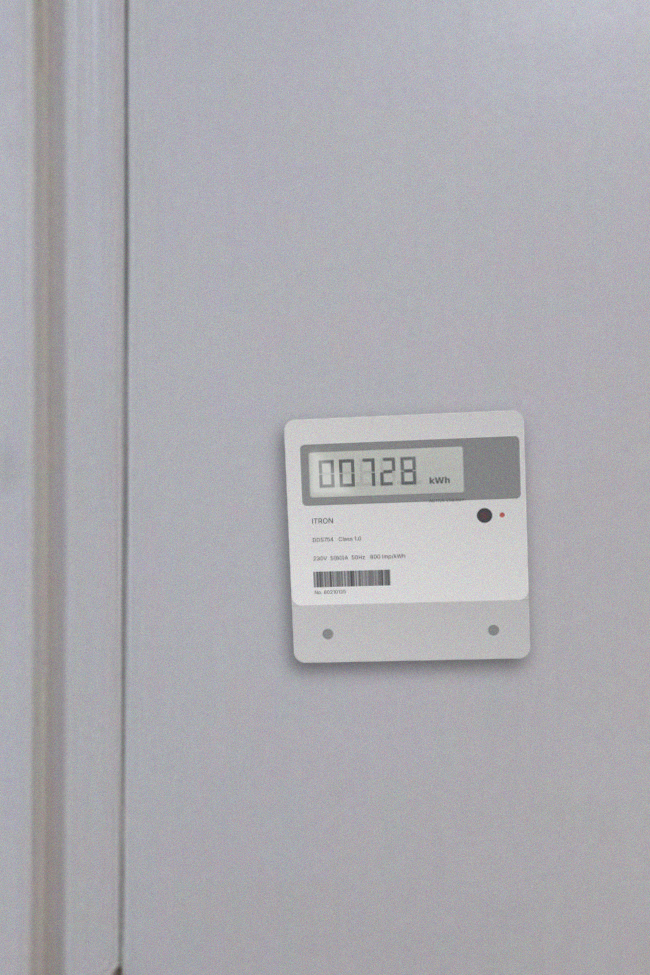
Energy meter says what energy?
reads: 728 kWh
